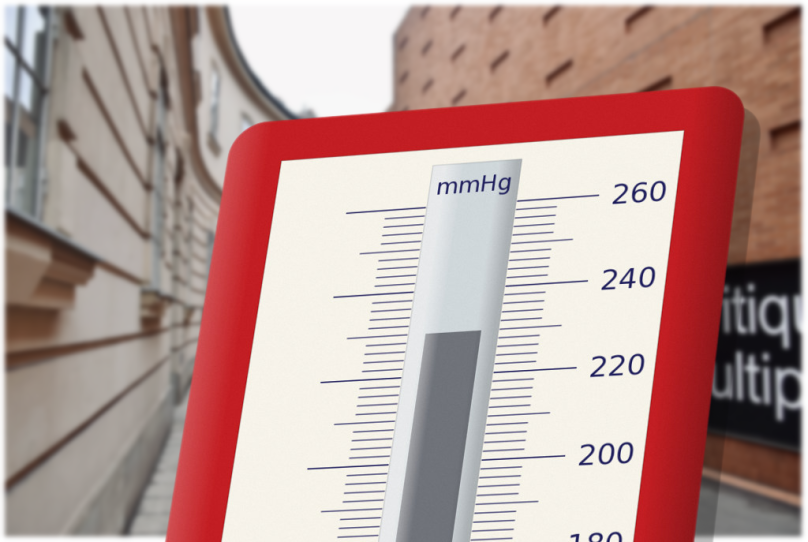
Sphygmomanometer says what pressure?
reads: 230 mmHg
